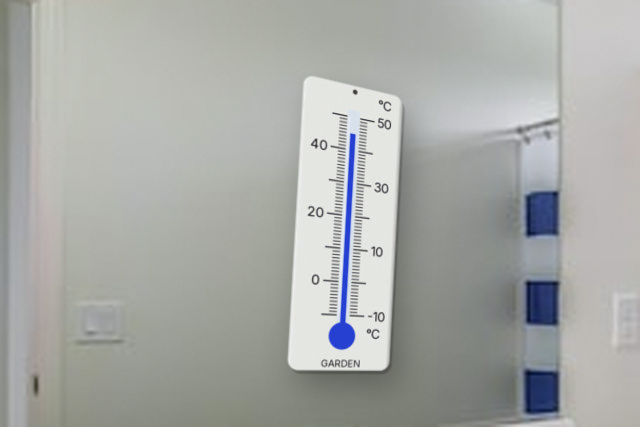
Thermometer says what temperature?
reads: 45 °C
